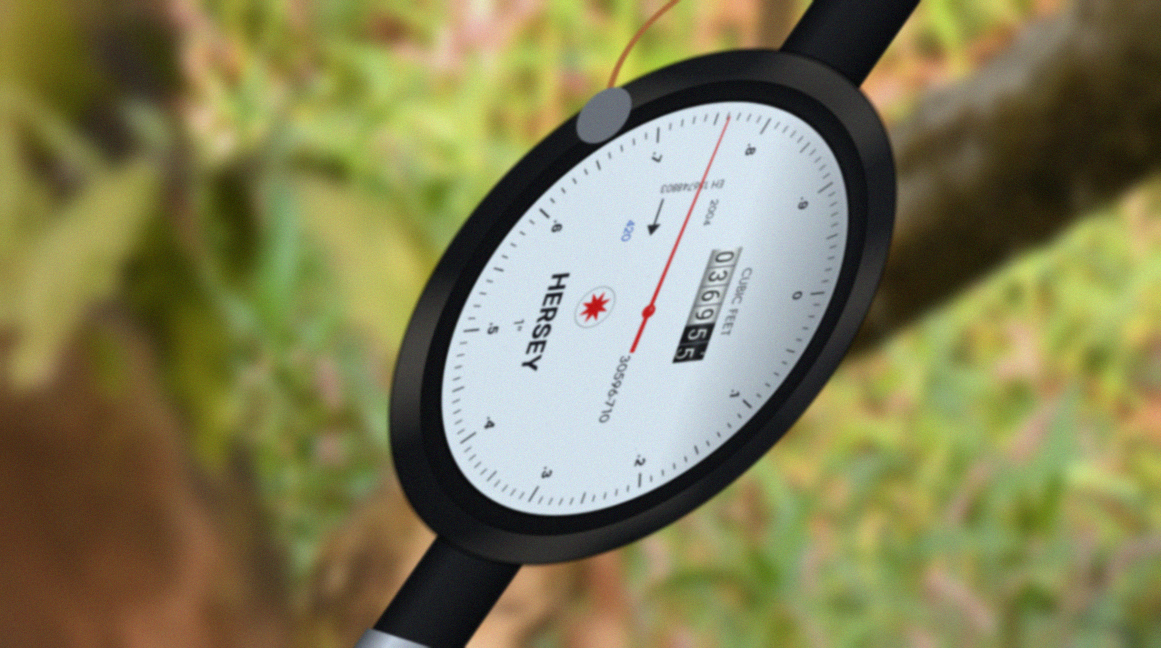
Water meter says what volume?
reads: 36954.76 ft³
